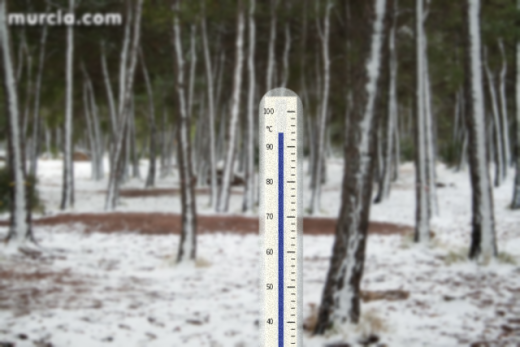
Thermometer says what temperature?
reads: 94 °C
